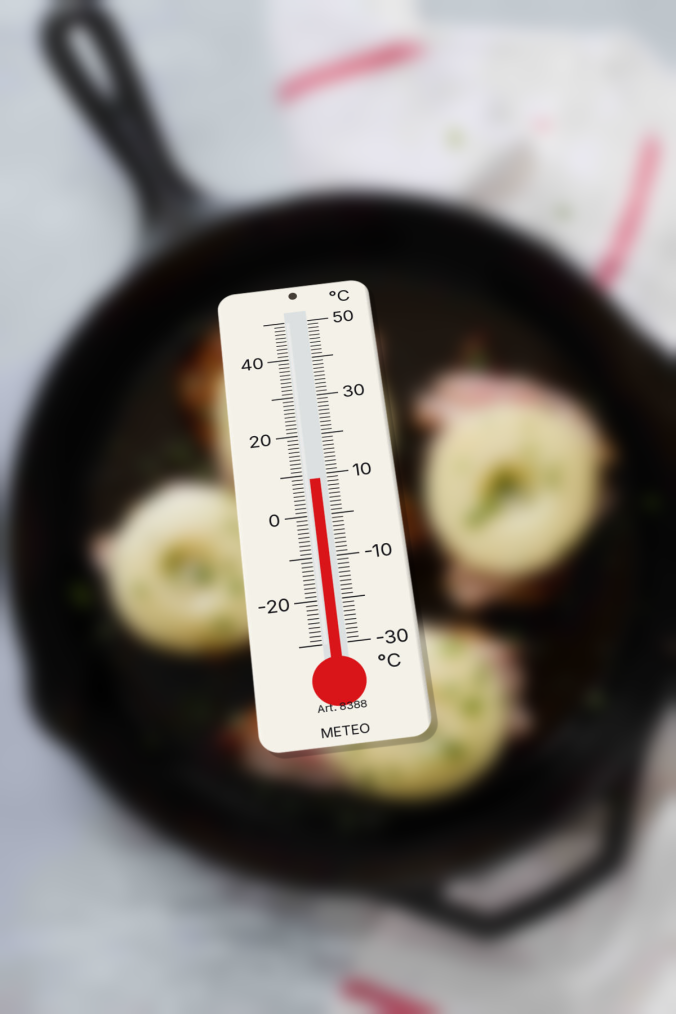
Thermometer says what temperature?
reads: 9 °C
